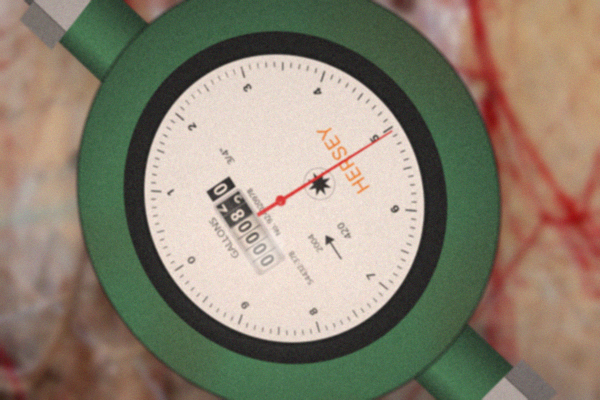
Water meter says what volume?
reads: 825.0 gal
